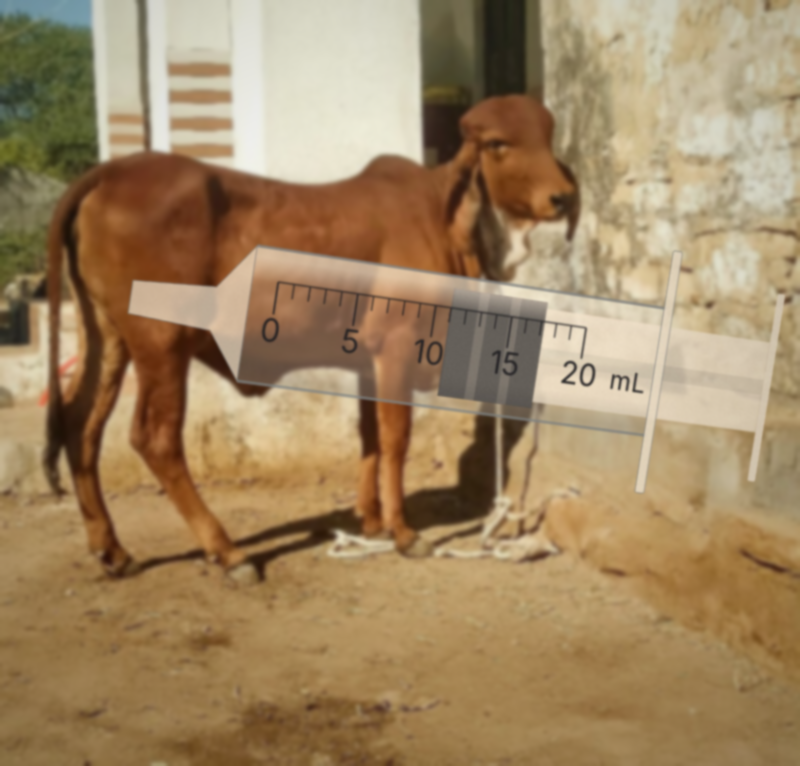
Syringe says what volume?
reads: 11 mL
